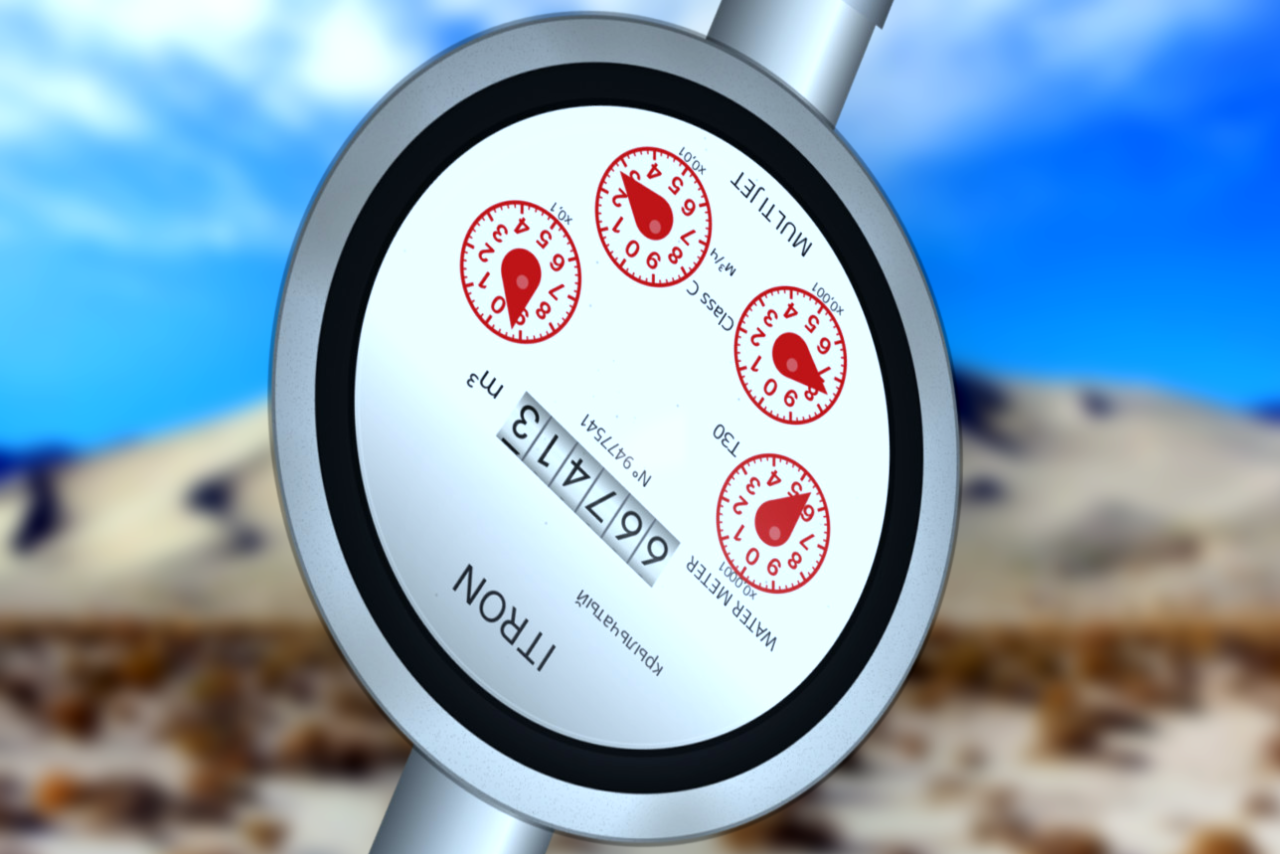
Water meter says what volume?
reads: 667412.9275 m³
